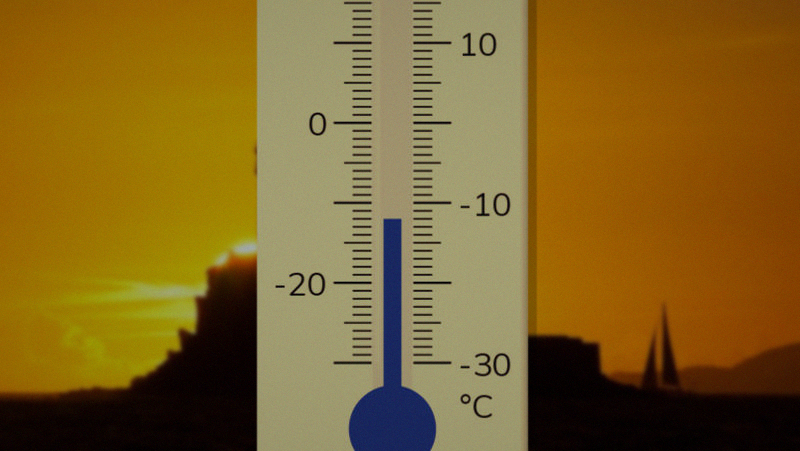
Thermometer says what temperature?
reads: -12 °C
